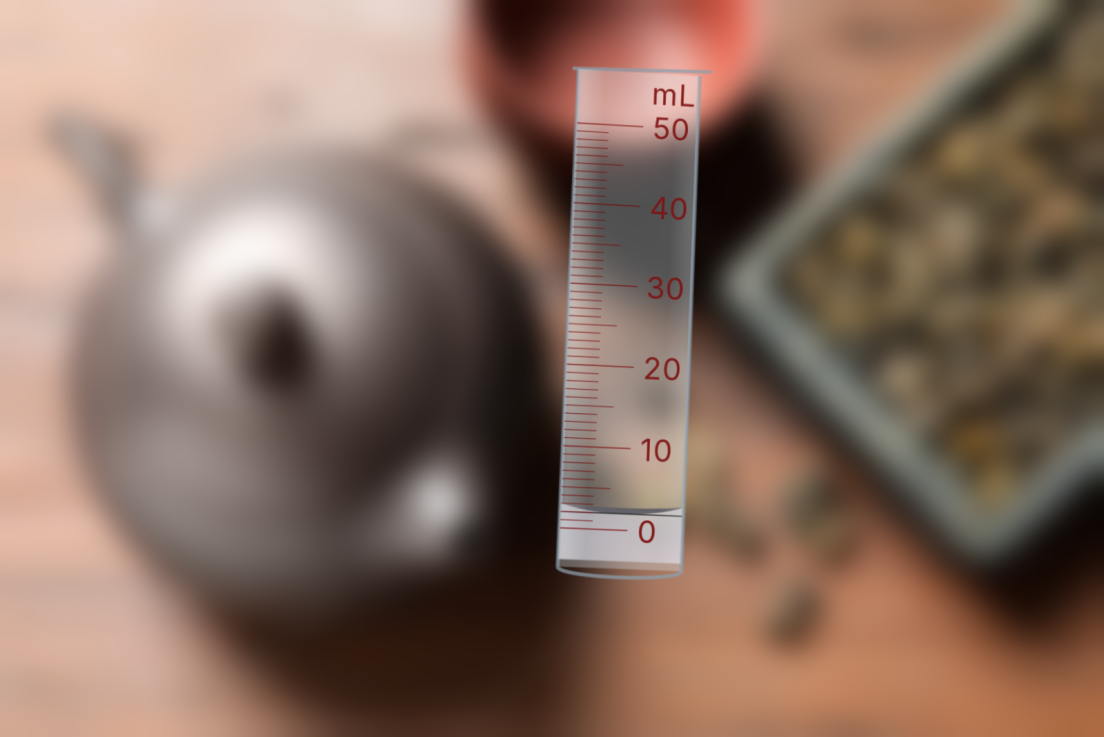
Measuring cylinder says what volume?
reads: 2 mL
